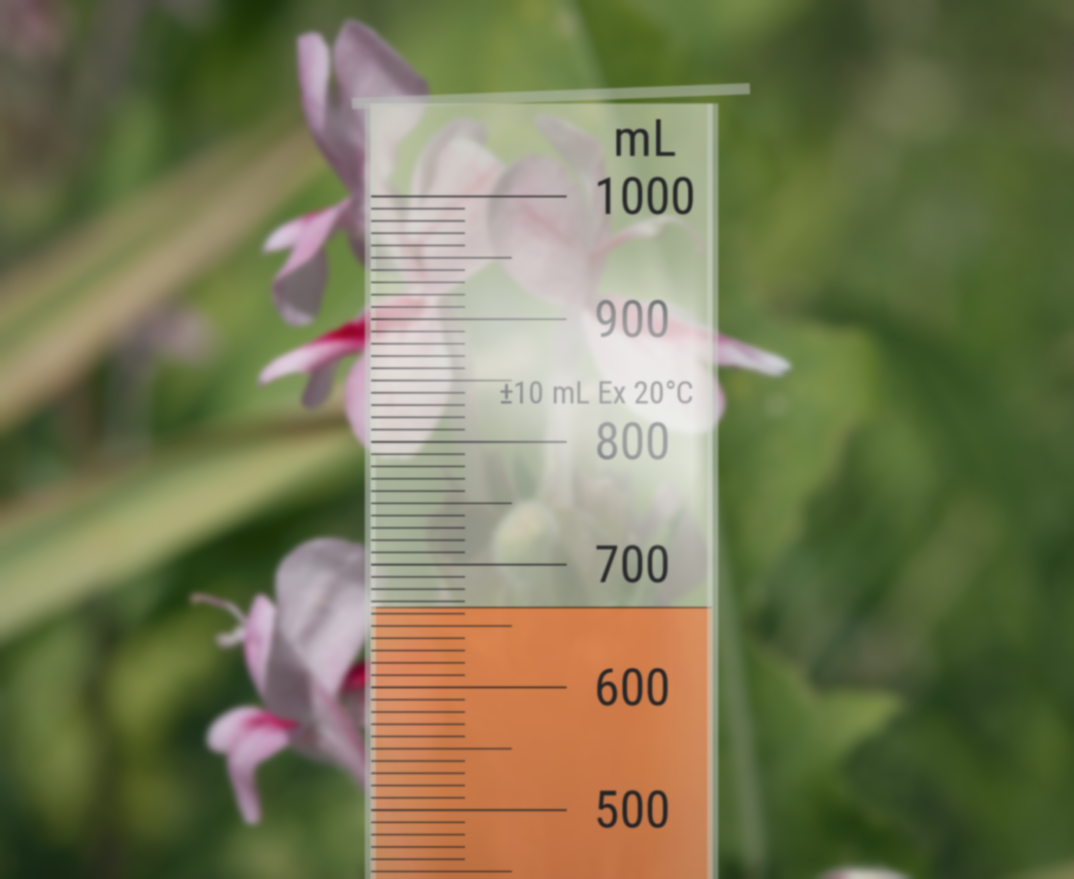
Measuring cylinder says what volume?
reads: 665 mL
